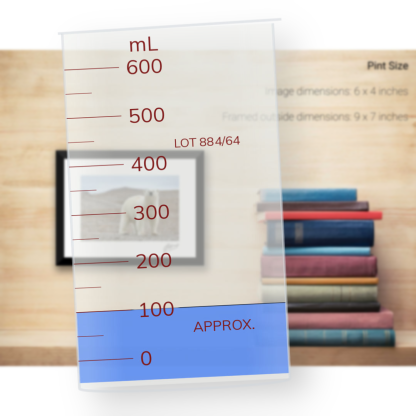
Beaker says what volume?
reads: 100 mL
